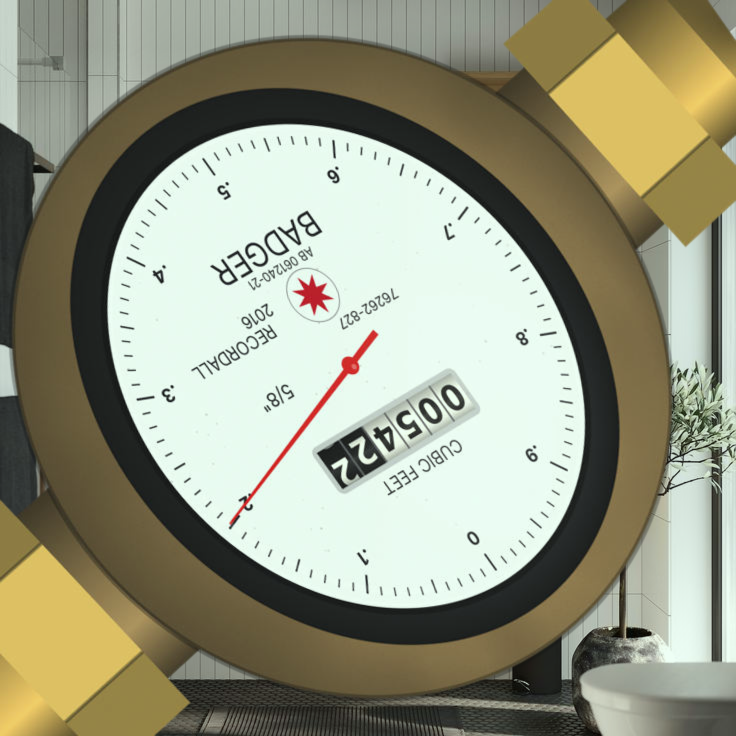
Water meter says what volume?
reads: 5422.20 ft³
